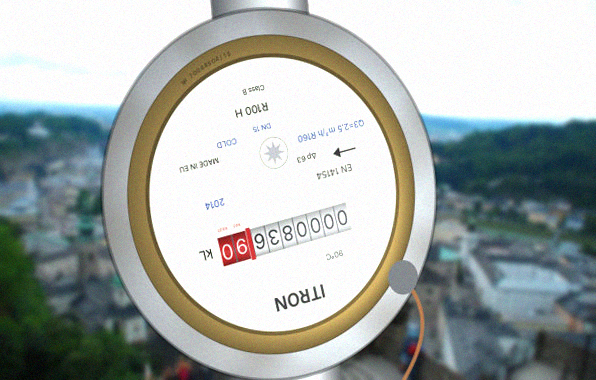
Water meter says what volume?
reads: 836.90 kL
